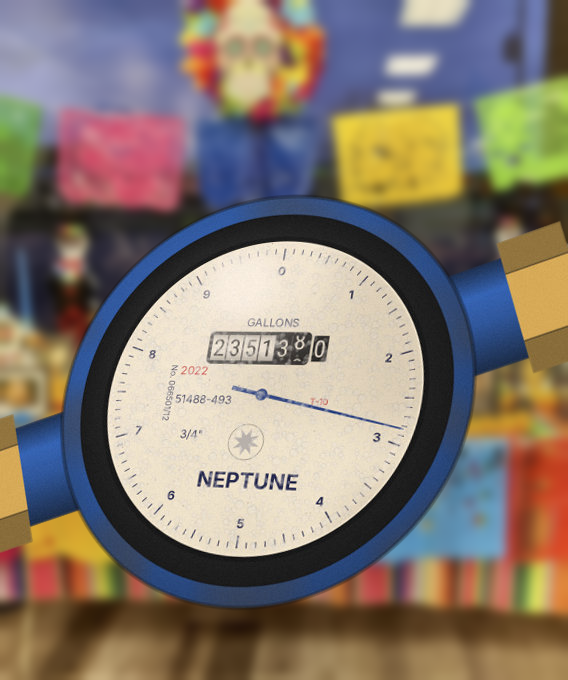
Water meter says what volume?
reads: 2351382.8 gal
